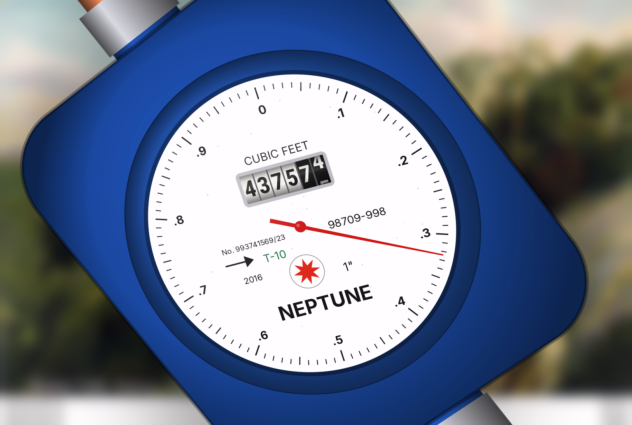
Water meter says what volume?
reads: 437574.32 ft³
